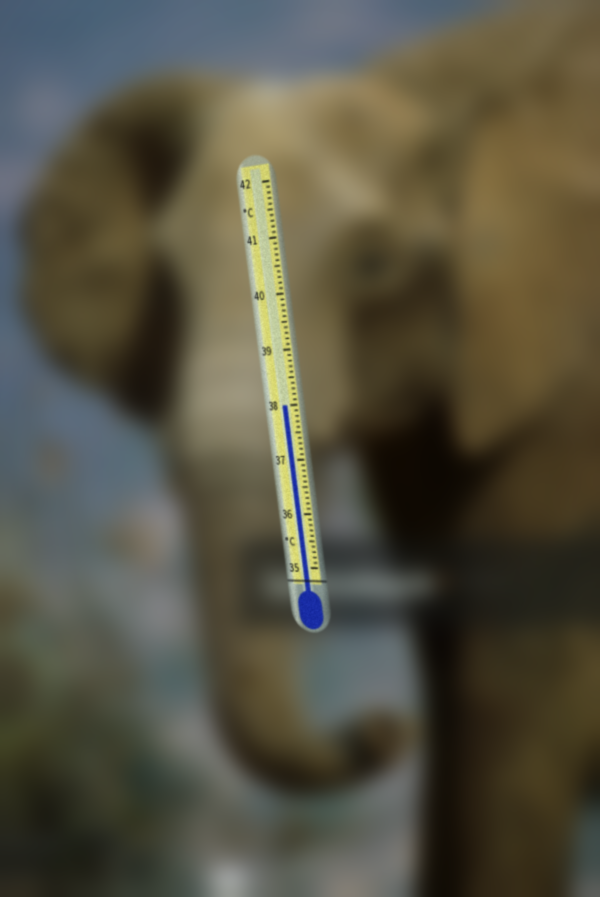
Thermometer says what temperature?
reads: 38 °C
